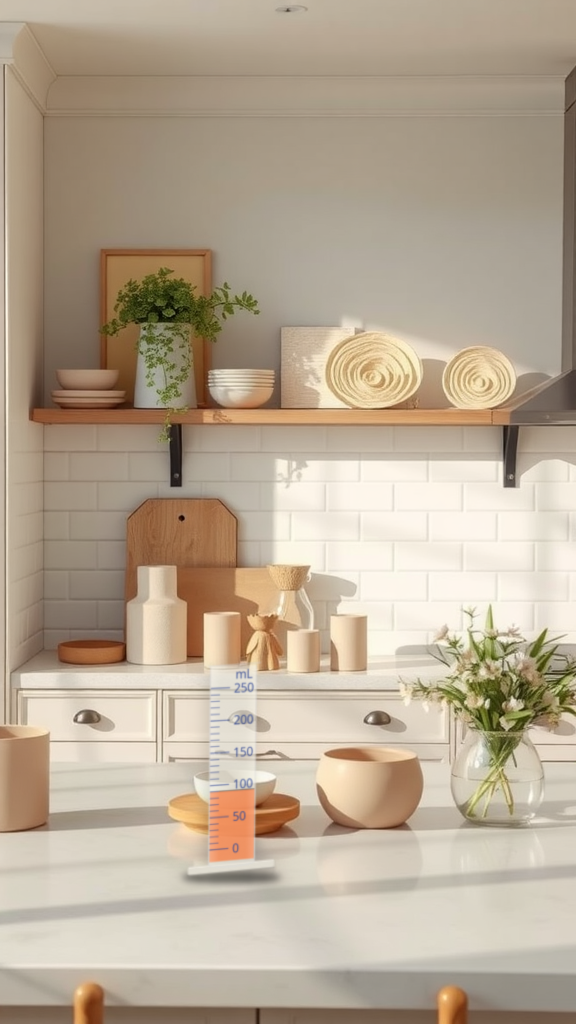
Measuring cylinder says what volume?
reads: 90 mL
